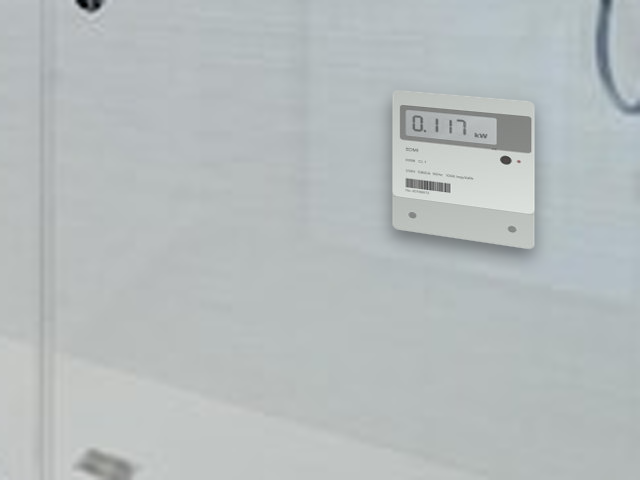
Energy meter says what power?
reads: 0.117 kW
